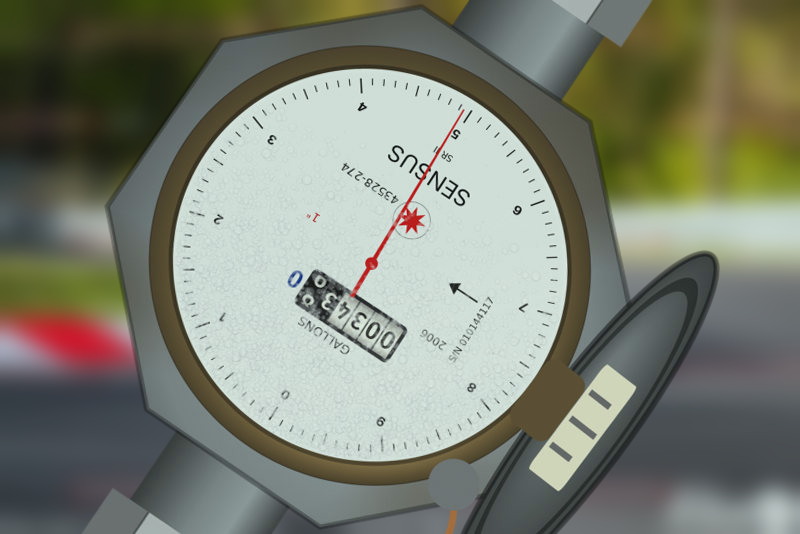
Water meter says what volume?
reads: 34384.9 gal
